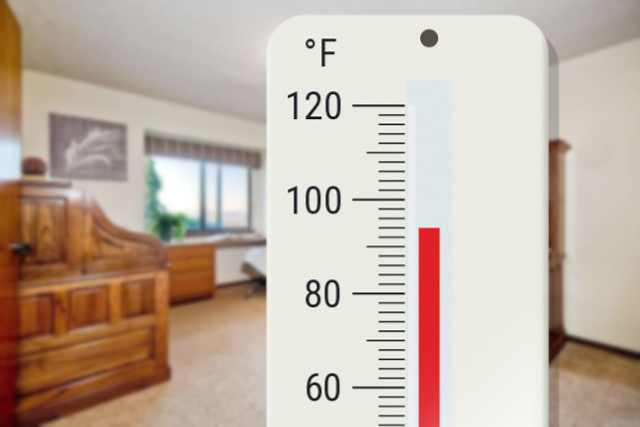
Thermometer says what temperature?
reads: 94 °F
